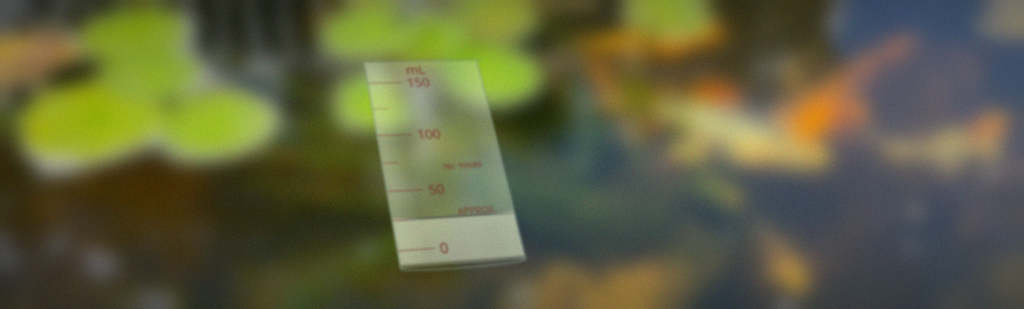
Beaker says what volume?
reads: 25 mL
